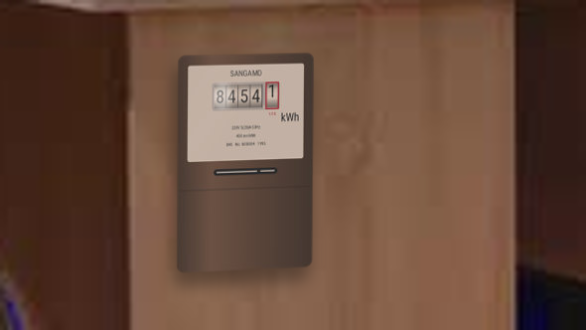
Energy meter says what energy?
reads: 8454.1 kWh
